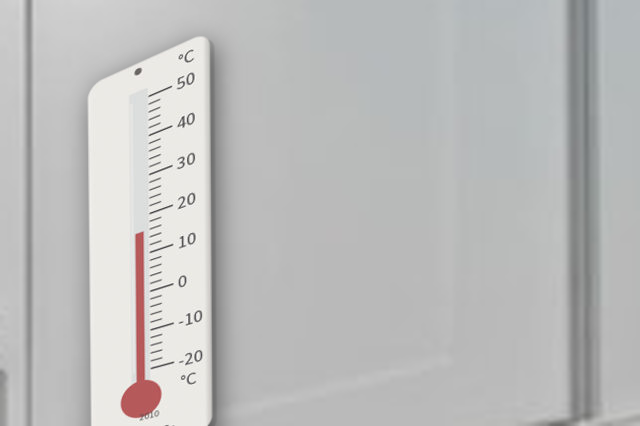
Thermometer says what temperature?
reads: 16 °C
